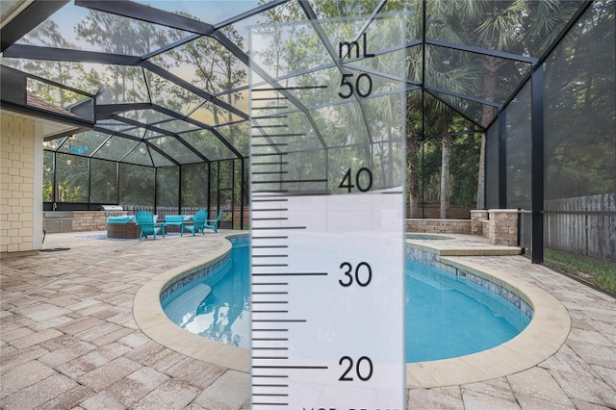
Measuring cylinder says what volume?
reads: 38.5 mL
